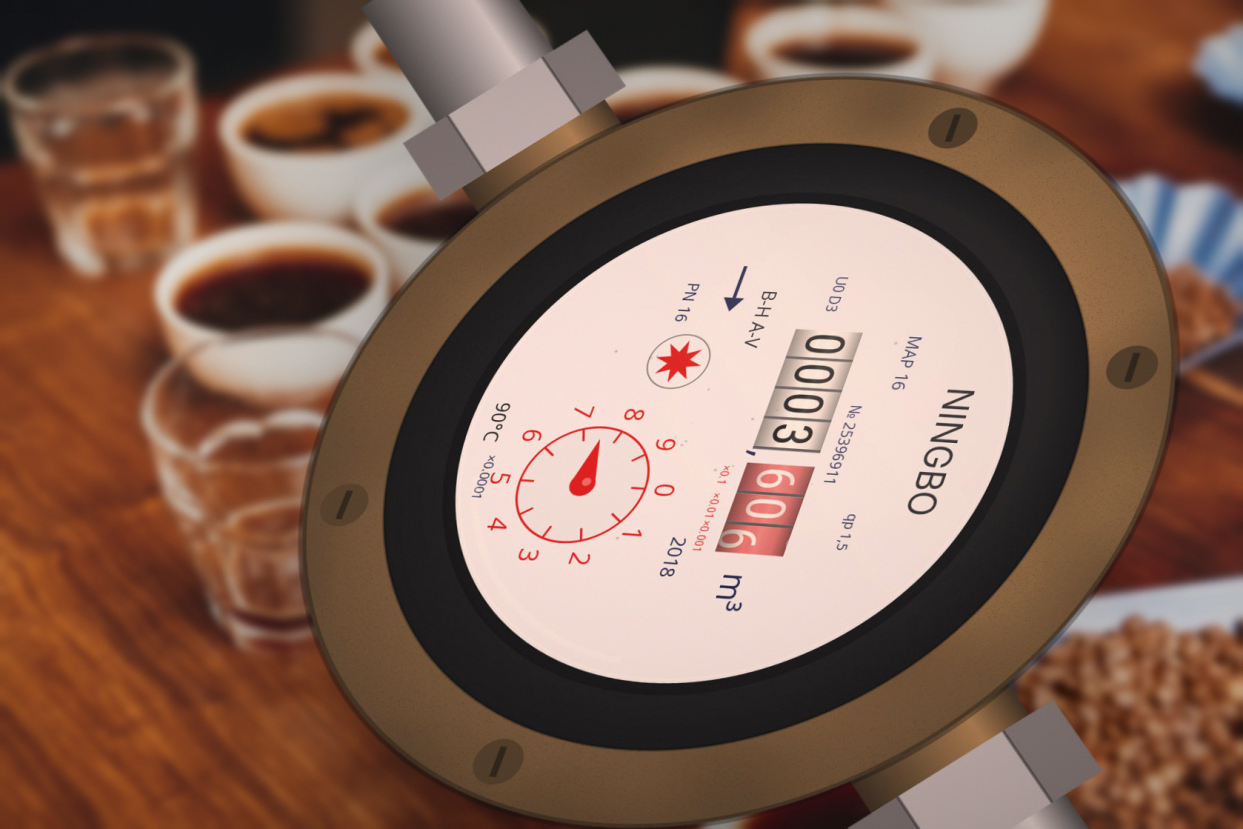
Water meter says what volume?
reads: 3.6057 m³
